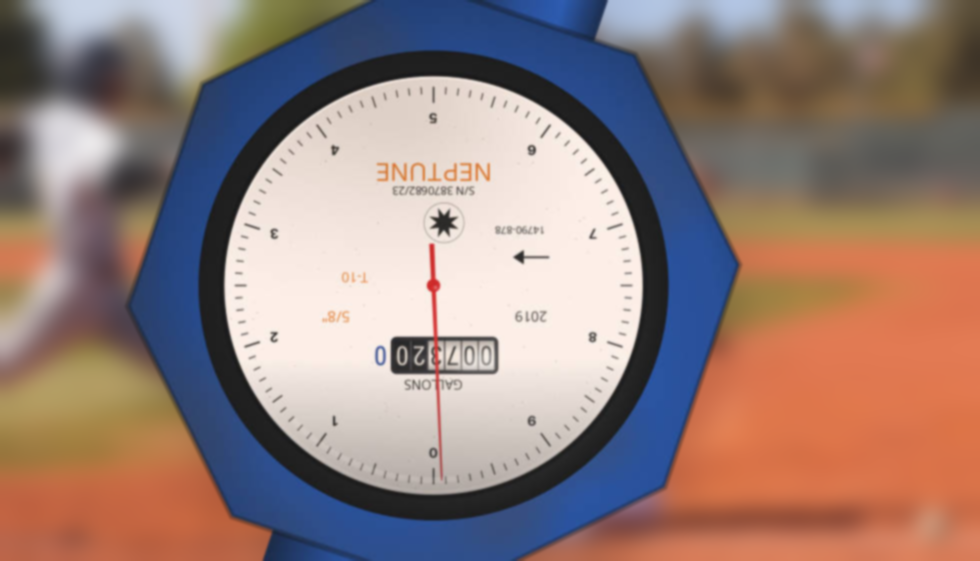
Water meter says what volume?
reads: 73199.9 gal
